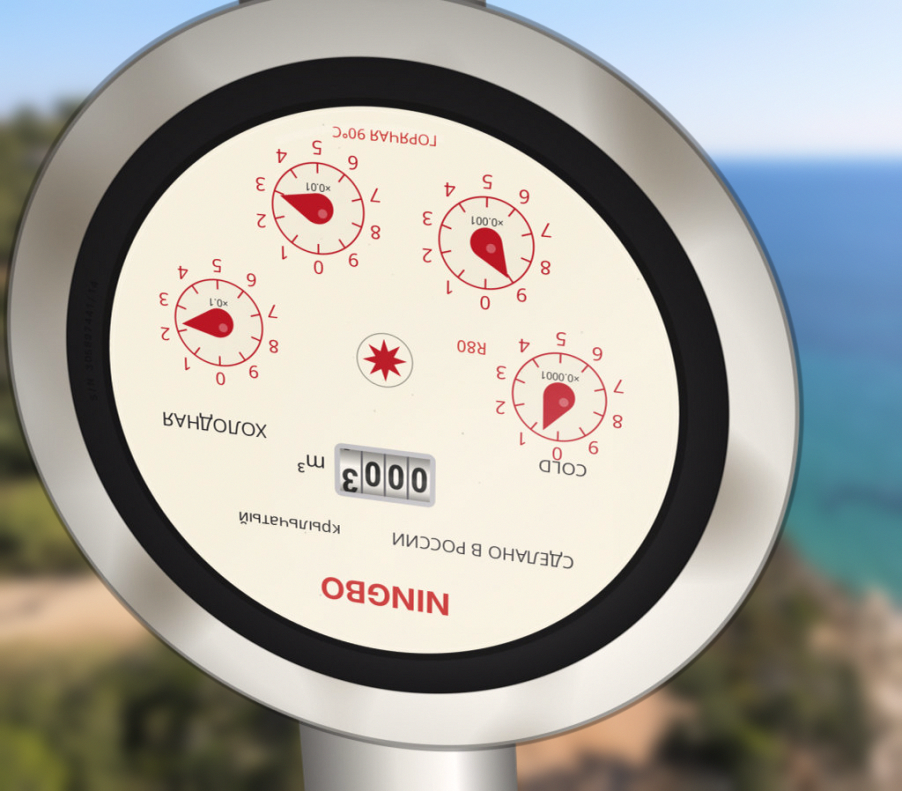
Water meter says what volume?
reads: 3.2290 m³
